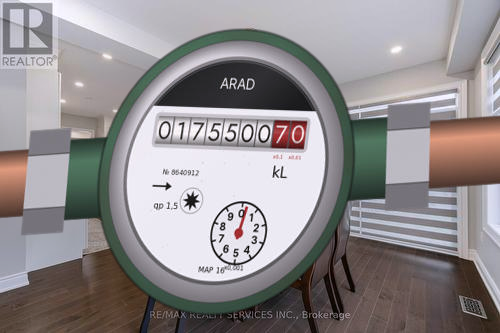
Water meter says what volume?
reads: 175500.700 kL
